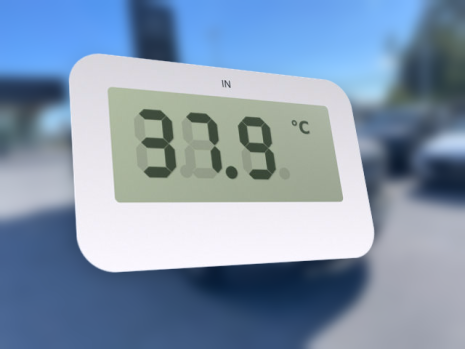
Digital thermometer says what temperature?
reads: 37.9 °C
